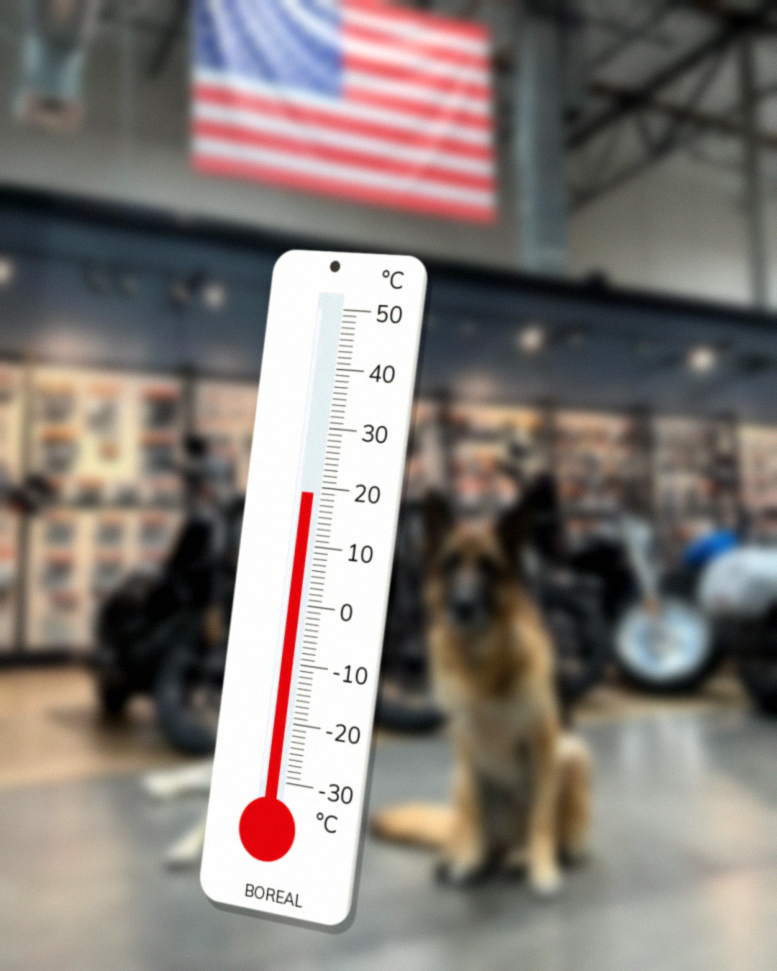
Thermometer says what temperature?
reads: 19 °C
